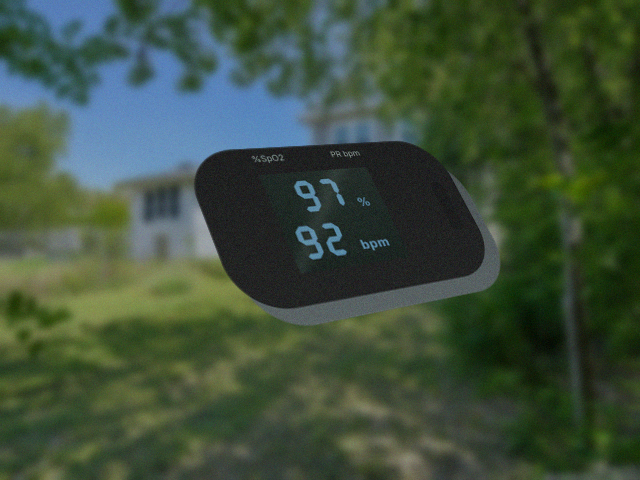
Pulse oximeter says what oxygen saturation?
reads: 97 %
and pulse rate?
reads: 92 bpm
